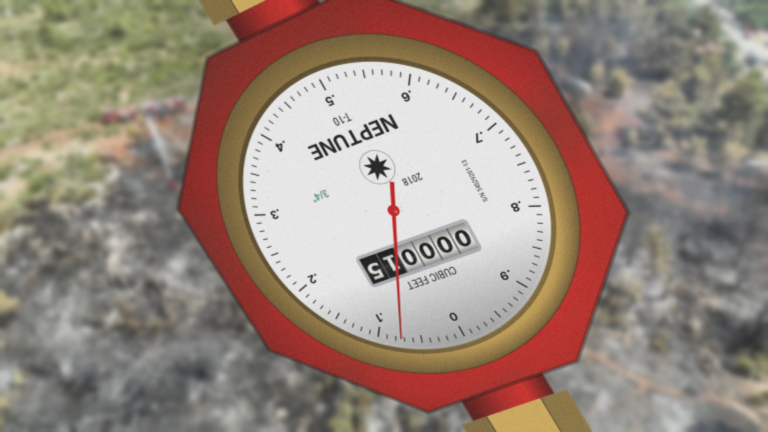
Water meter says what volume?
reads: 15.07 ft³
